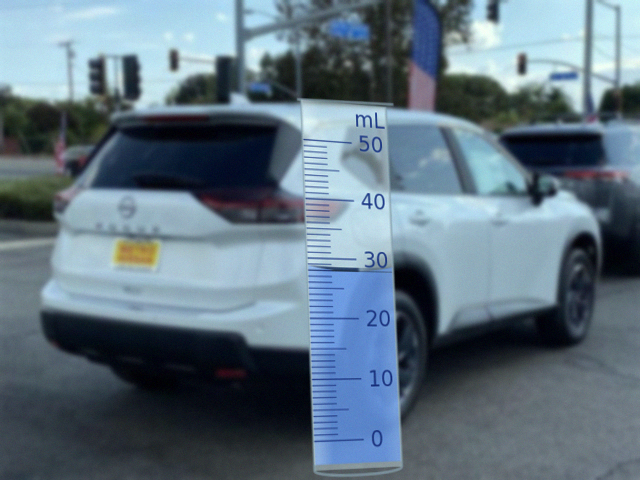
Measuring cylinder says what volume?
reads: 28 mL
